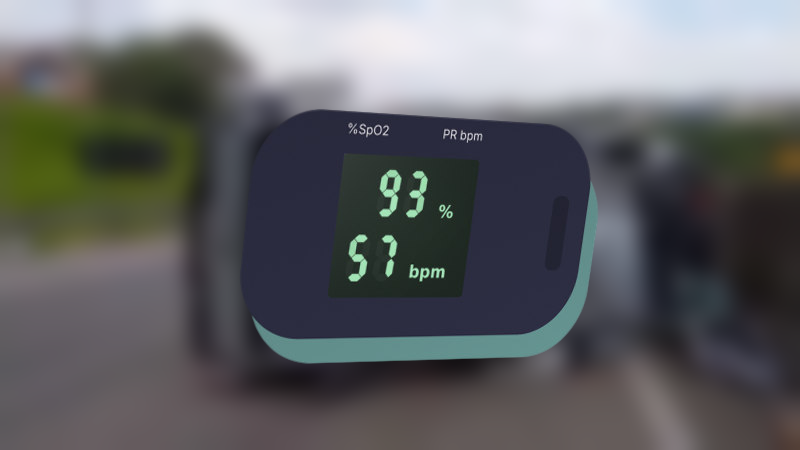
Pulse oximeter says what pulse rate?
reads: 57 bpm
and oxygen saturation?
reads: 93 %
